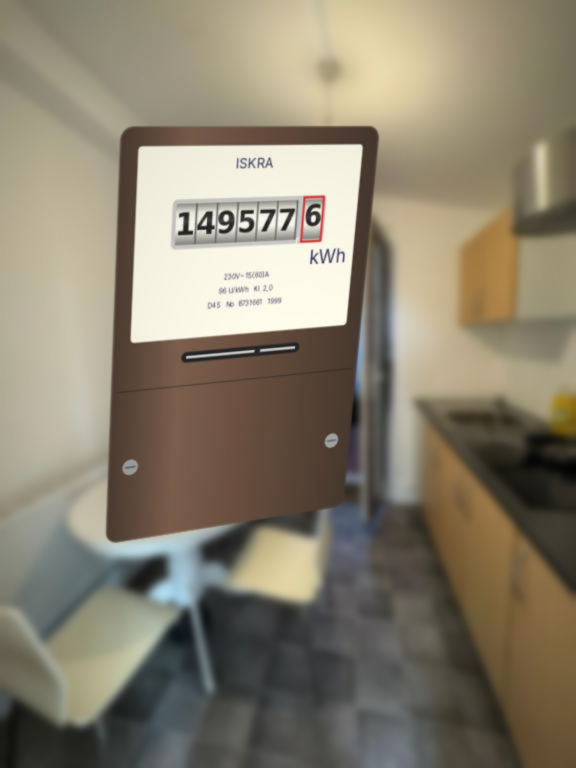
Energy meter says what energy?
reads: 149577.6 kWh
